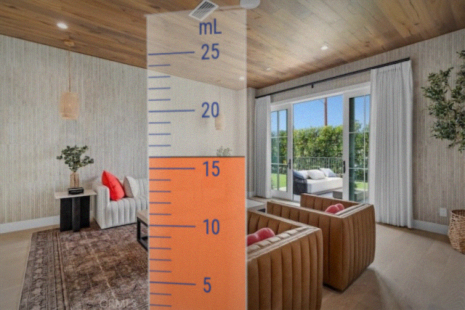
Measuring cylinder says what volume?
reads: 16 mL
